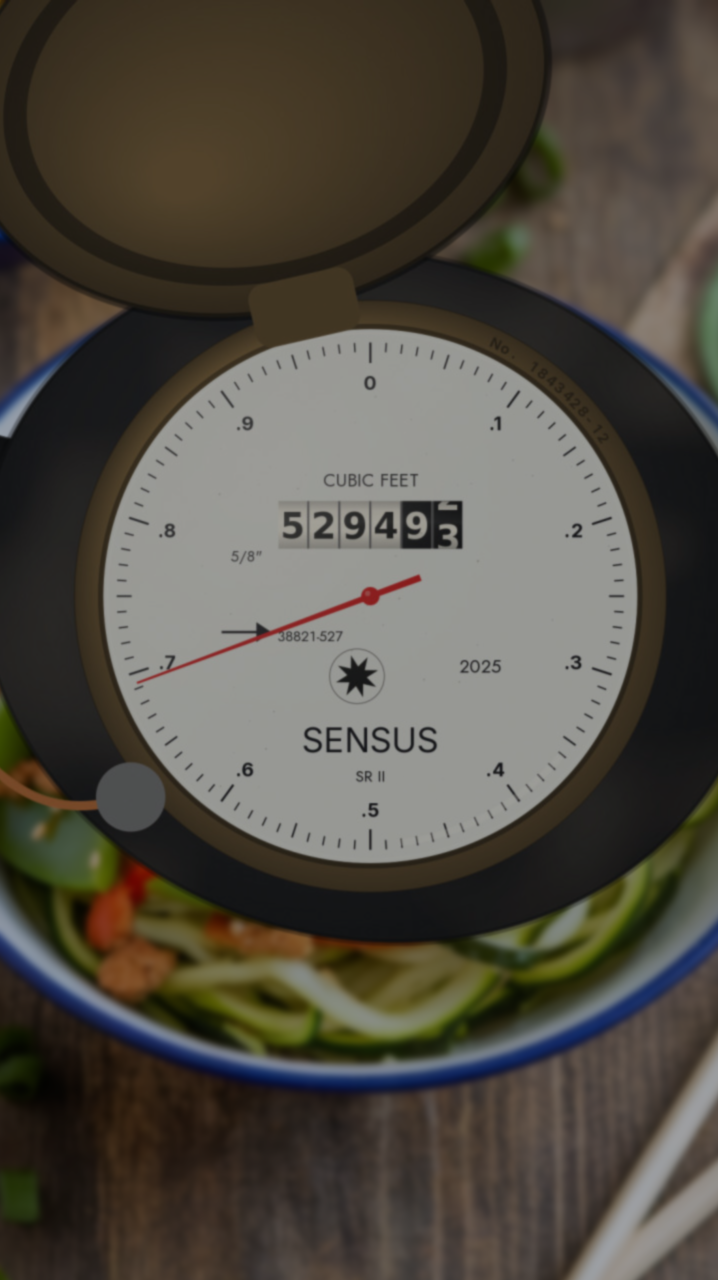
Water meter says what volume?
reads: 529492.69 ft³
